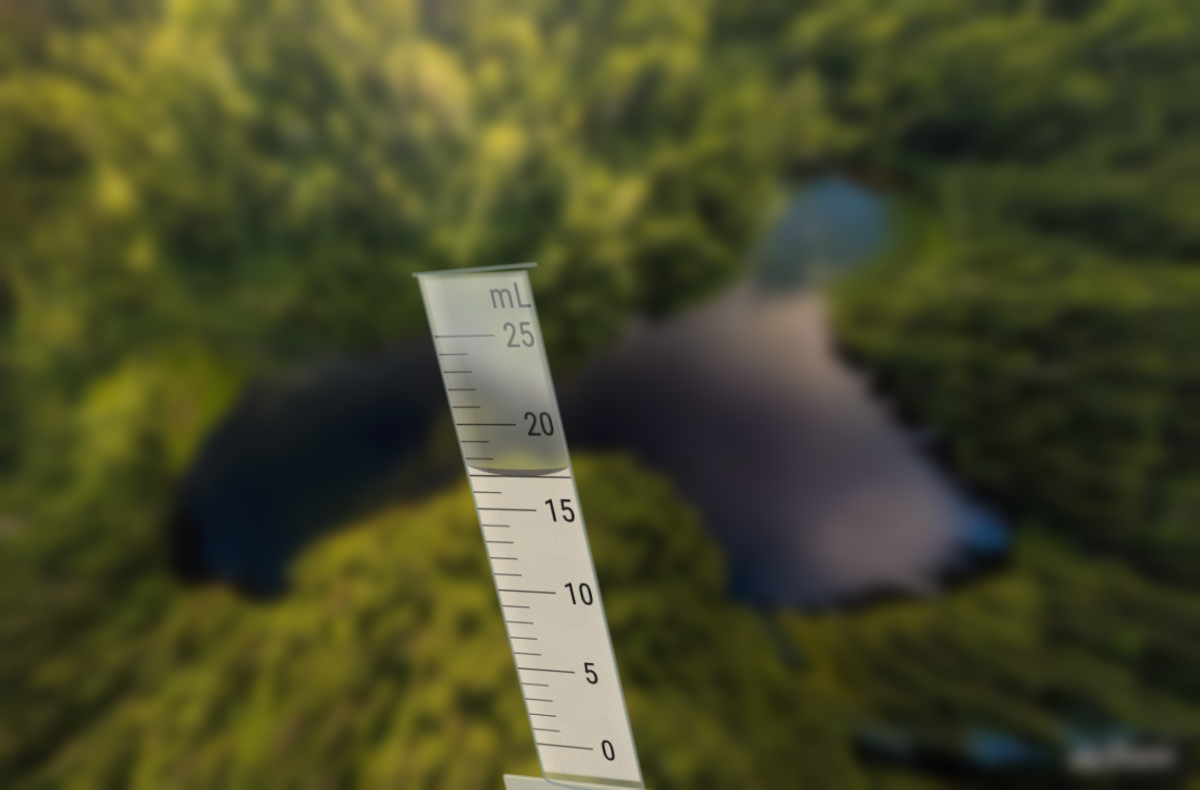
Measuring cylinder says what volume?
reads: 17 mL
